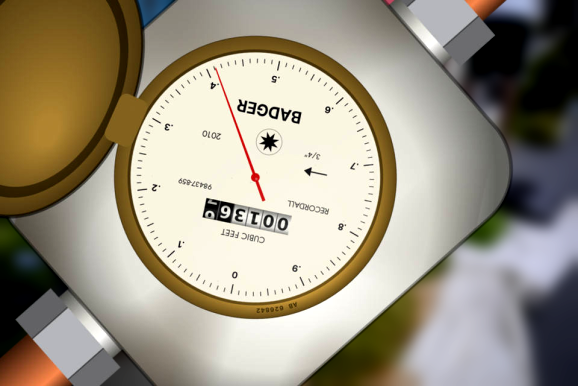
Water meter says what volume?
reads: 1366.41 ft³
